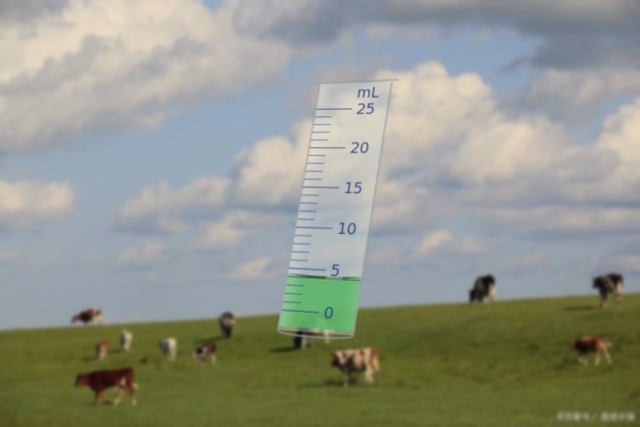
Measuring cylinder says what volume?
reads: 4 mL
